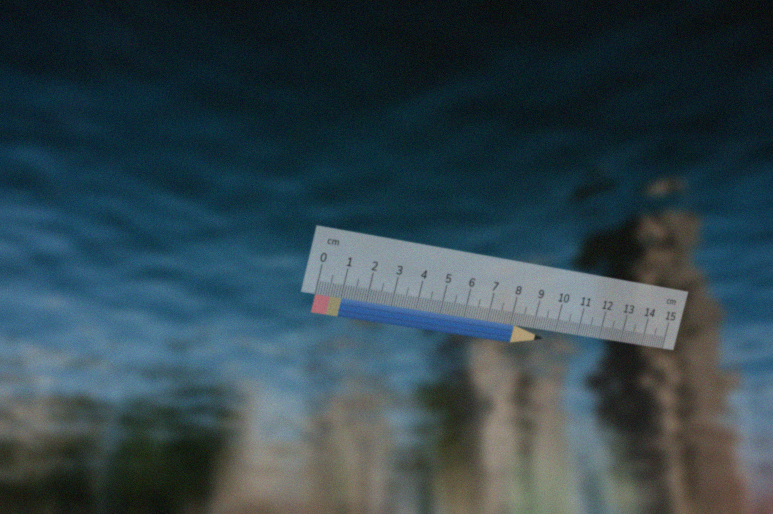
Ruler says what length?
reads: 9.5 cm
